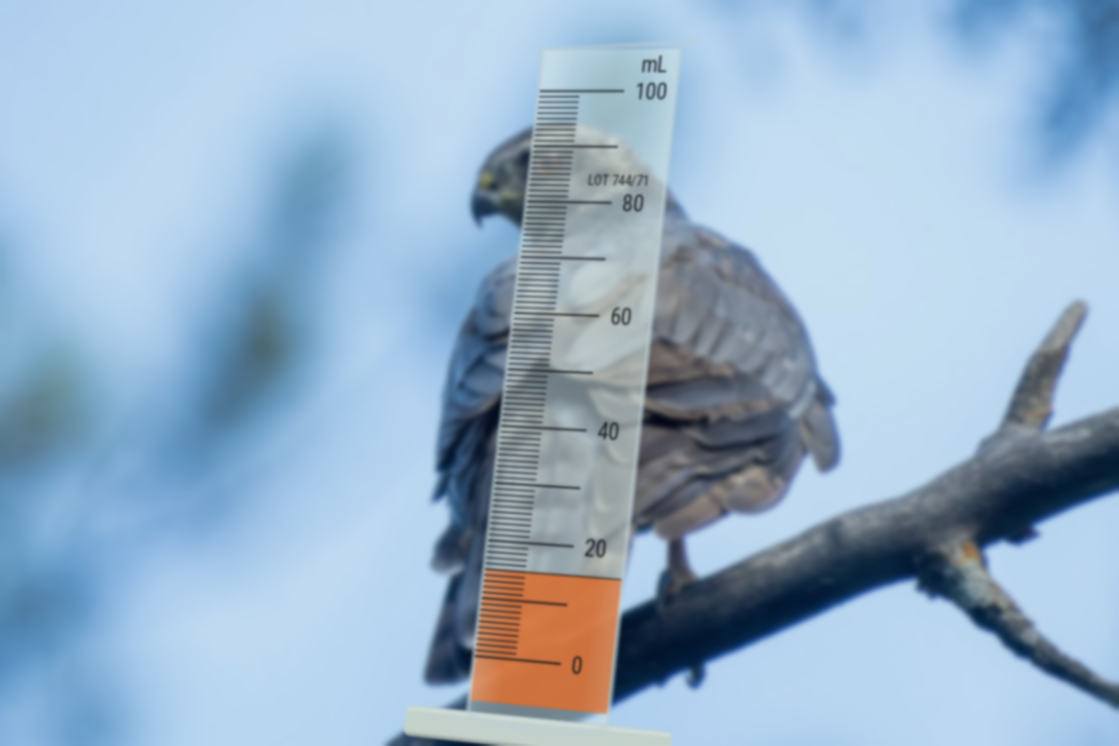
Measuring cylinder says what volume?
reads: 15 mL
